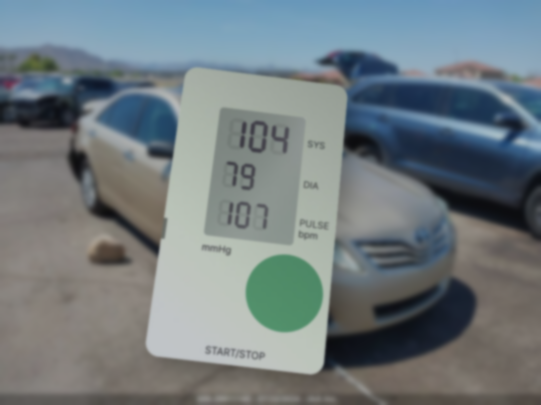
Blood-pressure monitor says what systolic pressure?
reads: 104 mmHg
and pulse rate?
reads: 107 bpm
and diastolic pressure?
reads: 79 mmHg
